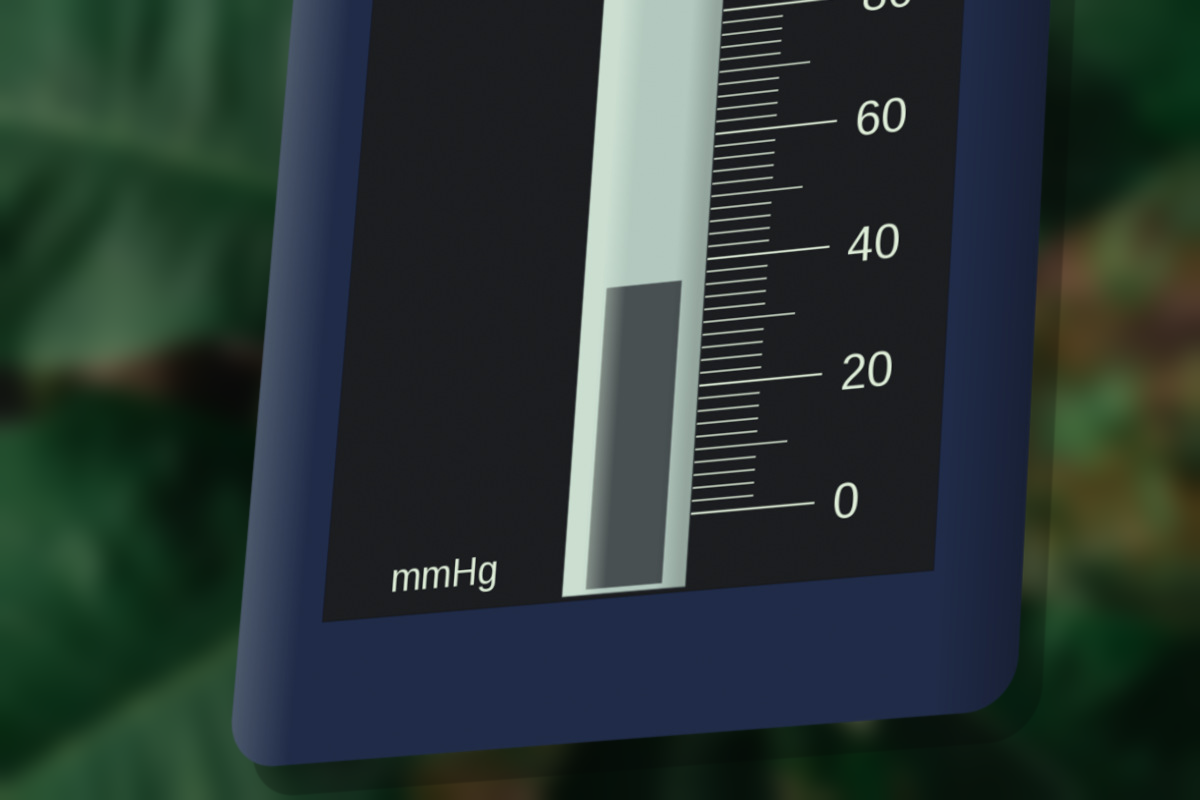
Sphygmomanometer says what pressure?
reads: 37 mmHg
